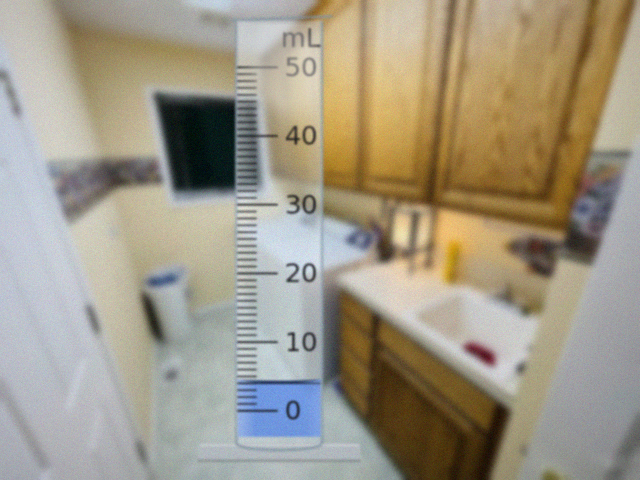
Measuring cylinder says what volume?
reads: 4 mL
